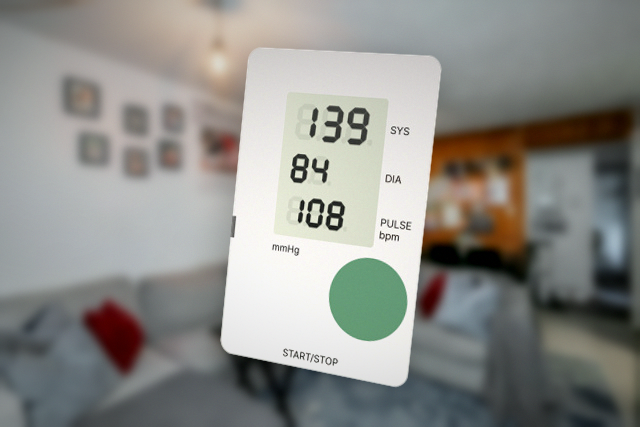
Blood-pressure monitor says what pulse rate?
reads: 108 bpm
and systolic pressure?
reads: 139 mmHg
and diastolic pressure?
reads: 84 mmHg
